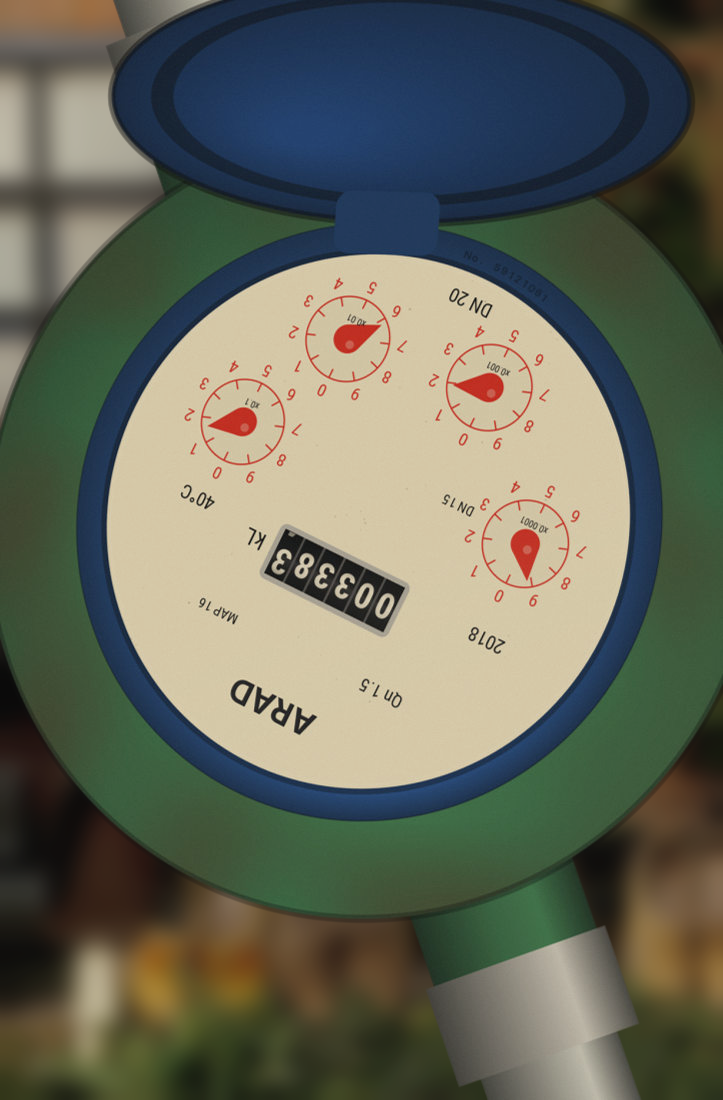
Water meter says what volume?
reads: 3383.1619 kL
